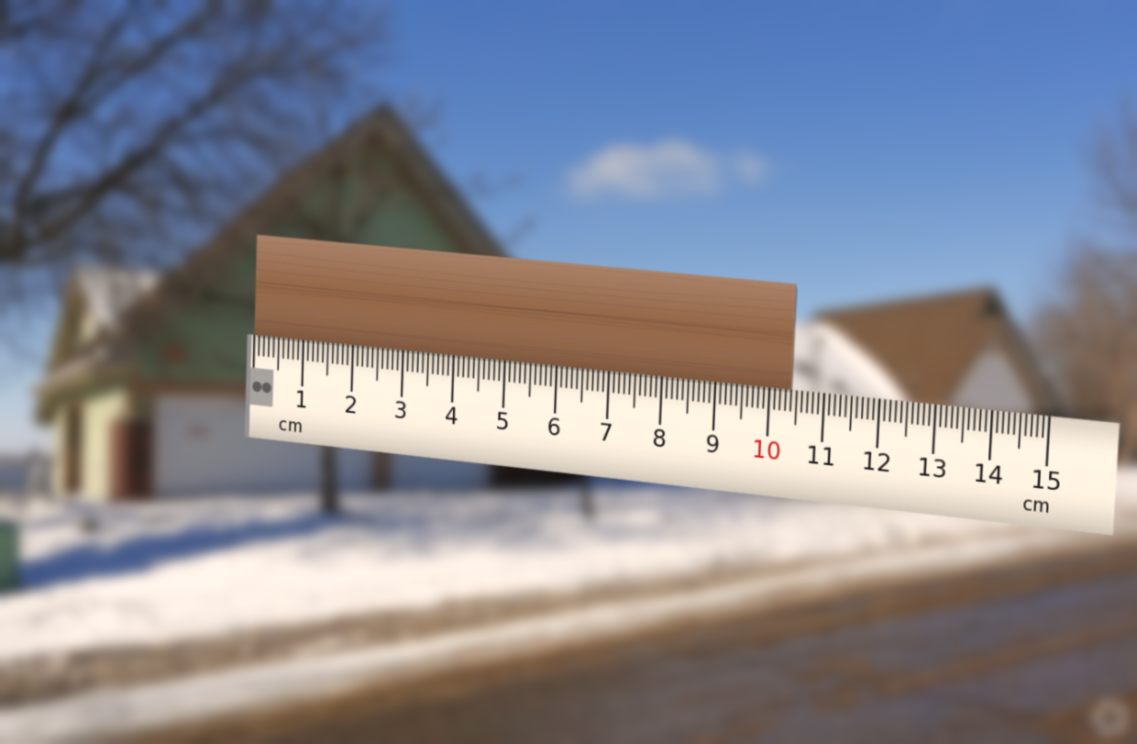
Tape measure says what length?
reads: 10.4 cm
